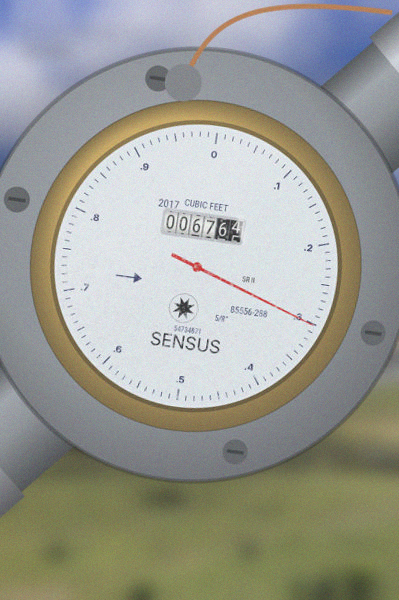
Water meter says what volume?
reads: 6764.30 ft³
